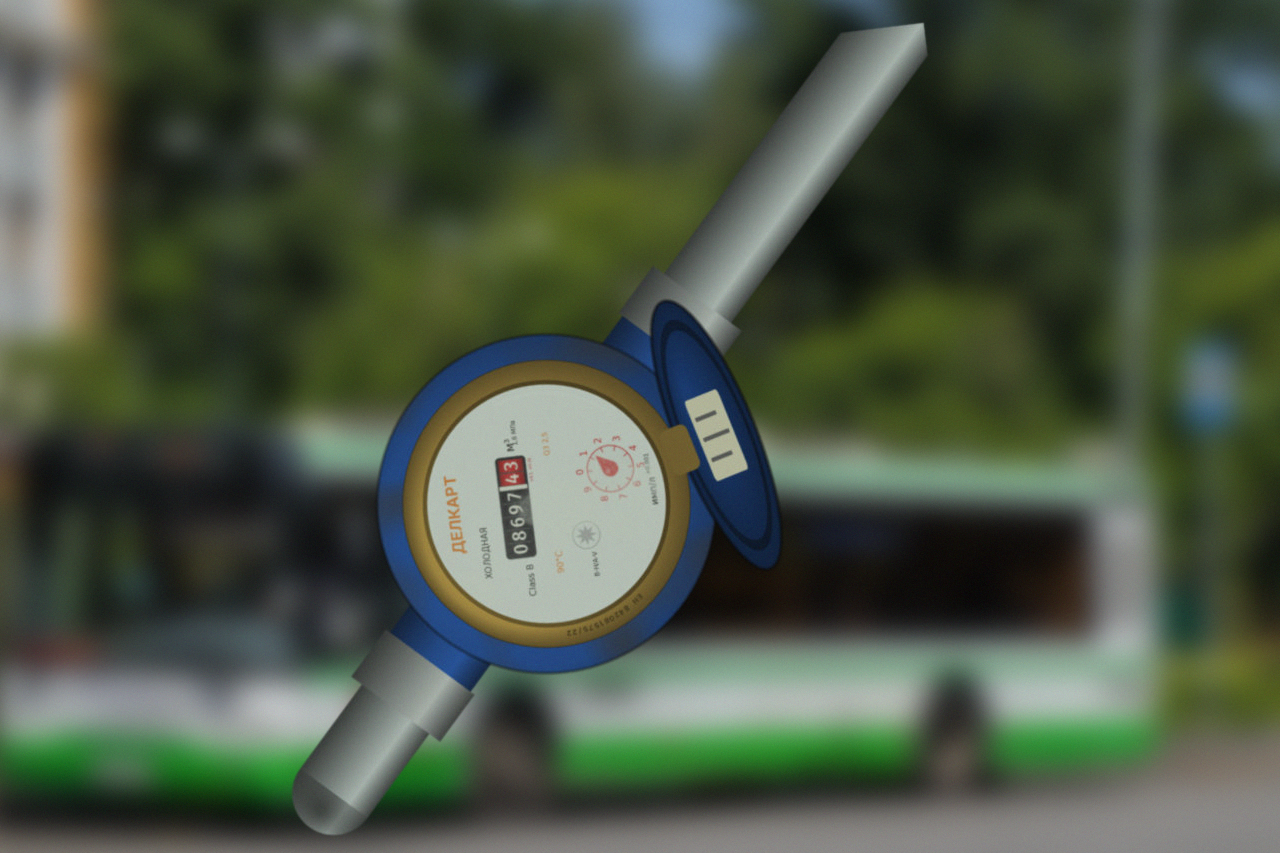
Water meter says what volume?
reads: 8697.431 m³
